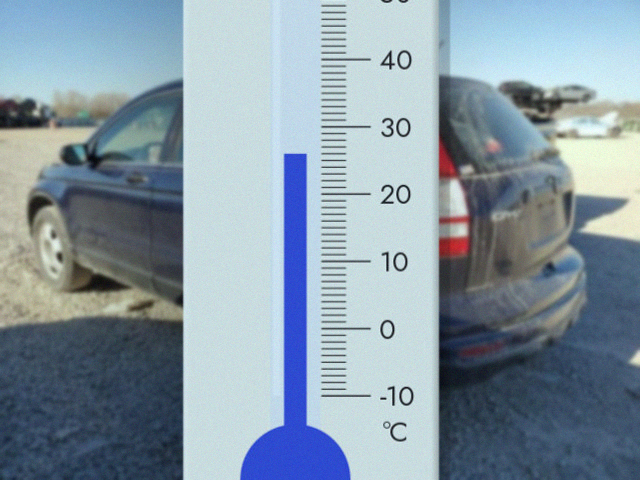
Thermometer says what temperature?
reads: 26 °C
